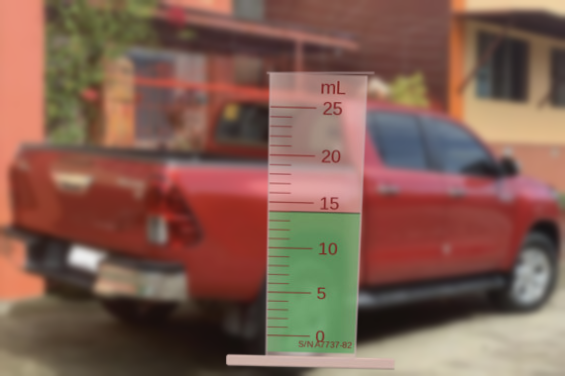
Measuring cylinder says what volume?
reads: 14 mL
